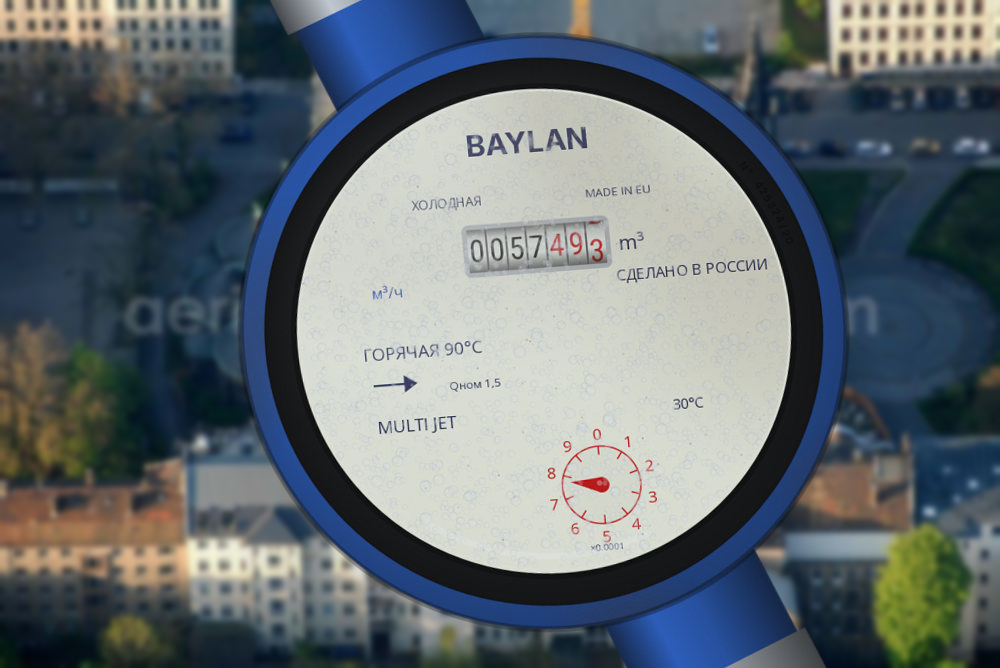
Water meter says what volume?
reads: 57.4927 m³
